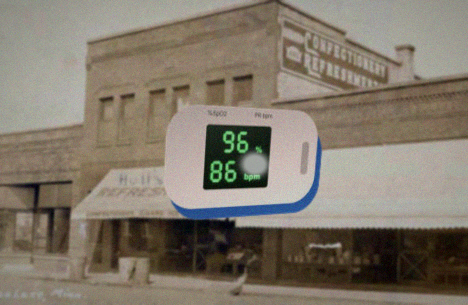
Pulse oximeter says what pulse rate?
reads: 86 bpm
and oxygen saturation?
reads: 96 %
